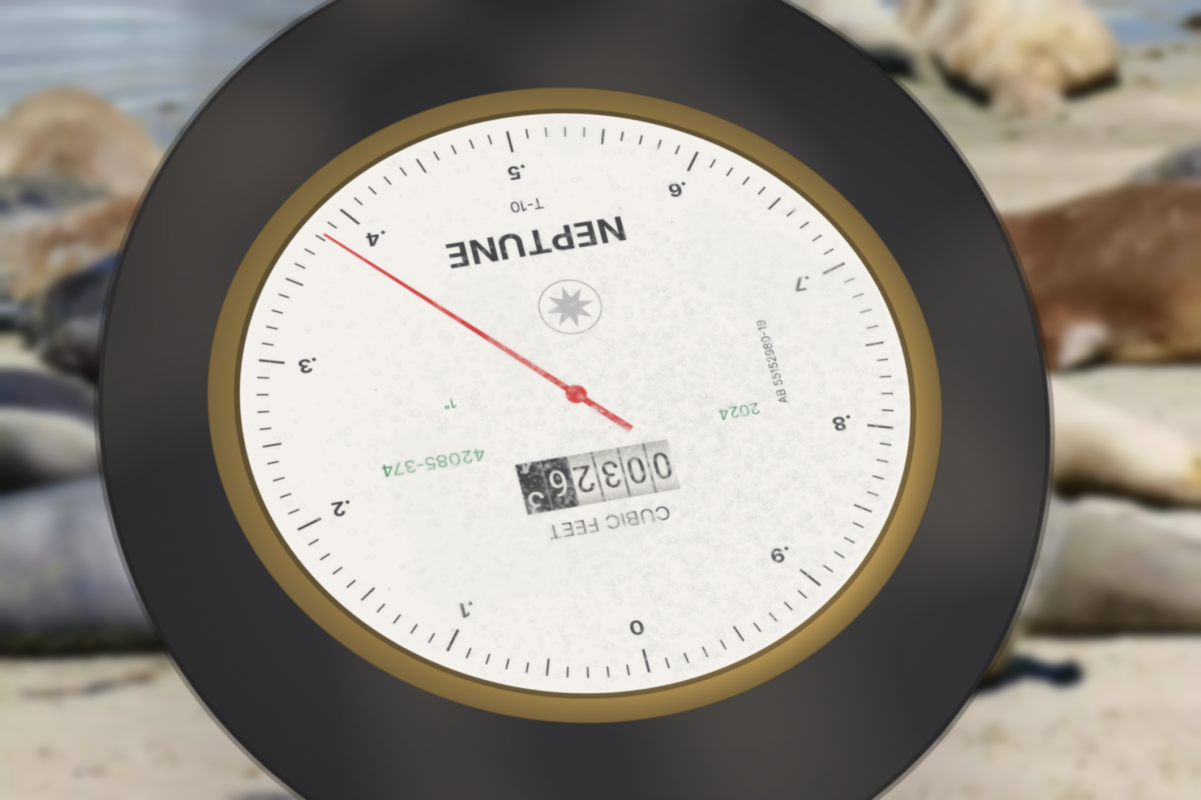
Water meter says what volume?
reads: 3263.38 ft³
